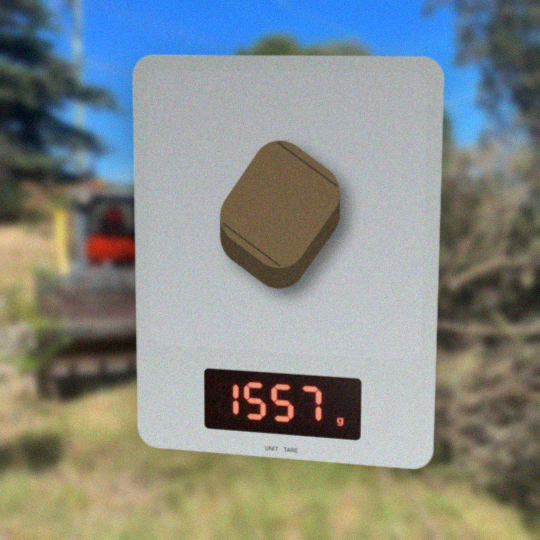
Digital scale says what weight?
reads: 1557 g
